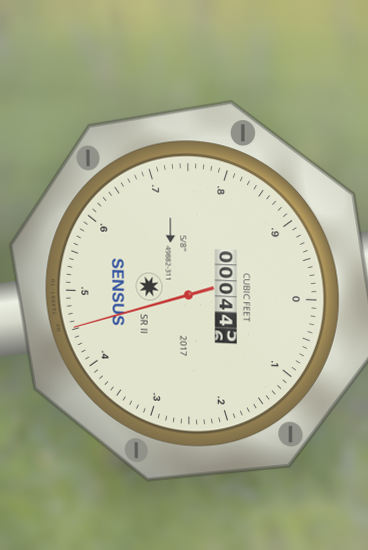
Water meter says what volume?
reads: 445.45 ft³
